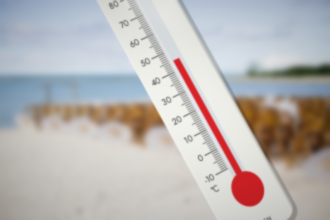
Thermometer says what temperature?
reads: 45 °C
